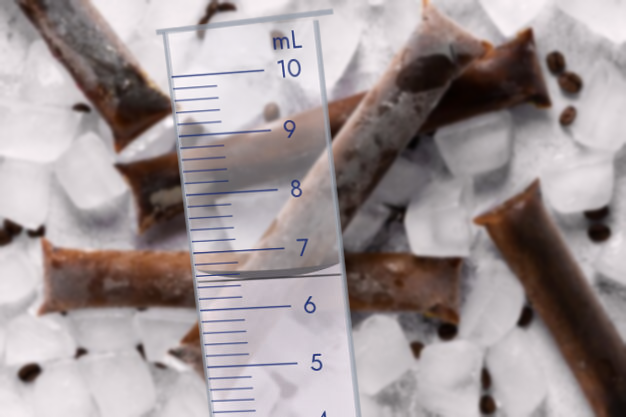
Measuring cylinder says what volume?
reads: 6.5 mL
